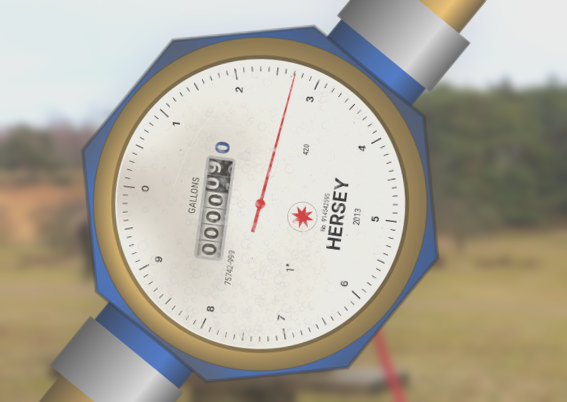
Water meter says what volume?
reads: 92.7 gal
